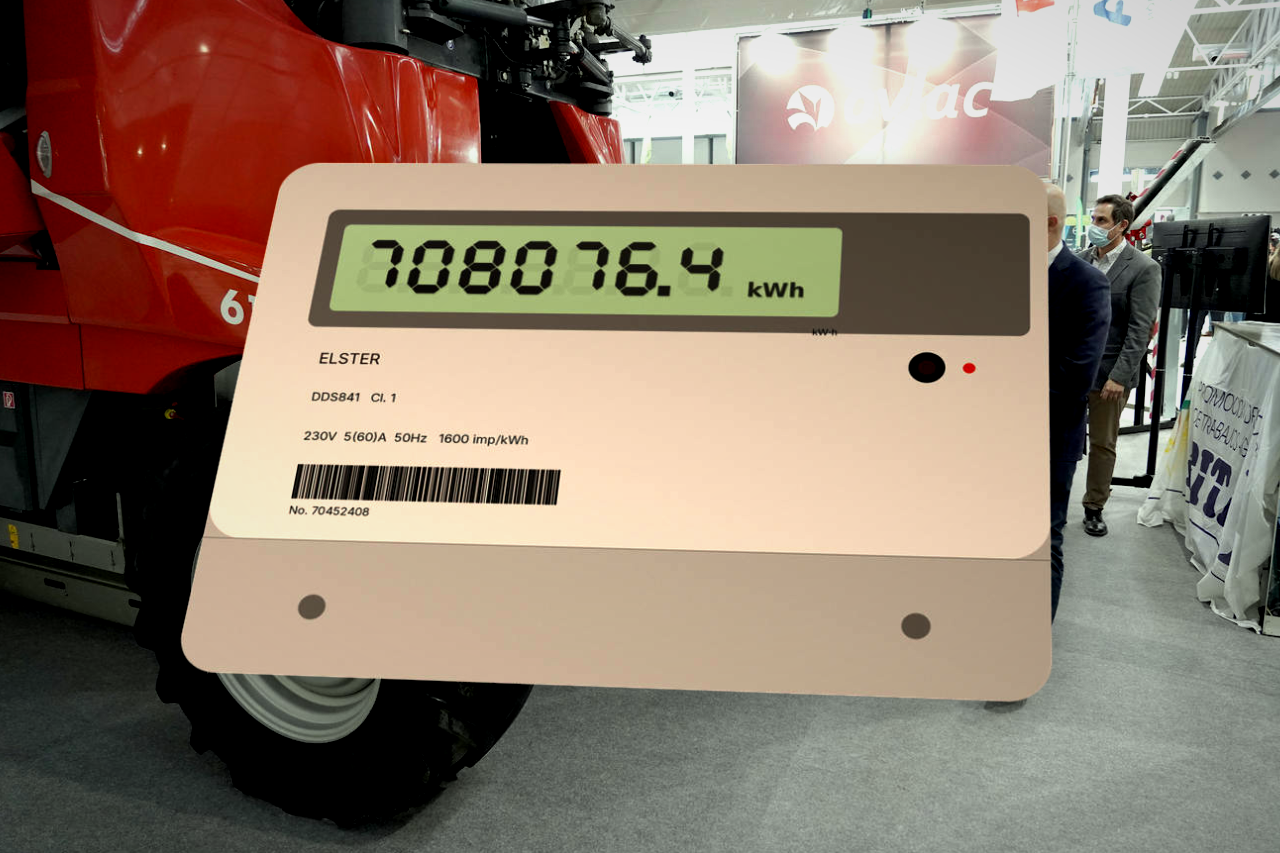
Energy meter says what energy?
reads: 708076.4 kWh
